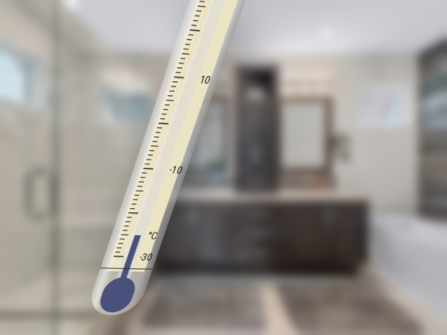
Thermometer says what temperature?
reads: -25 °C
